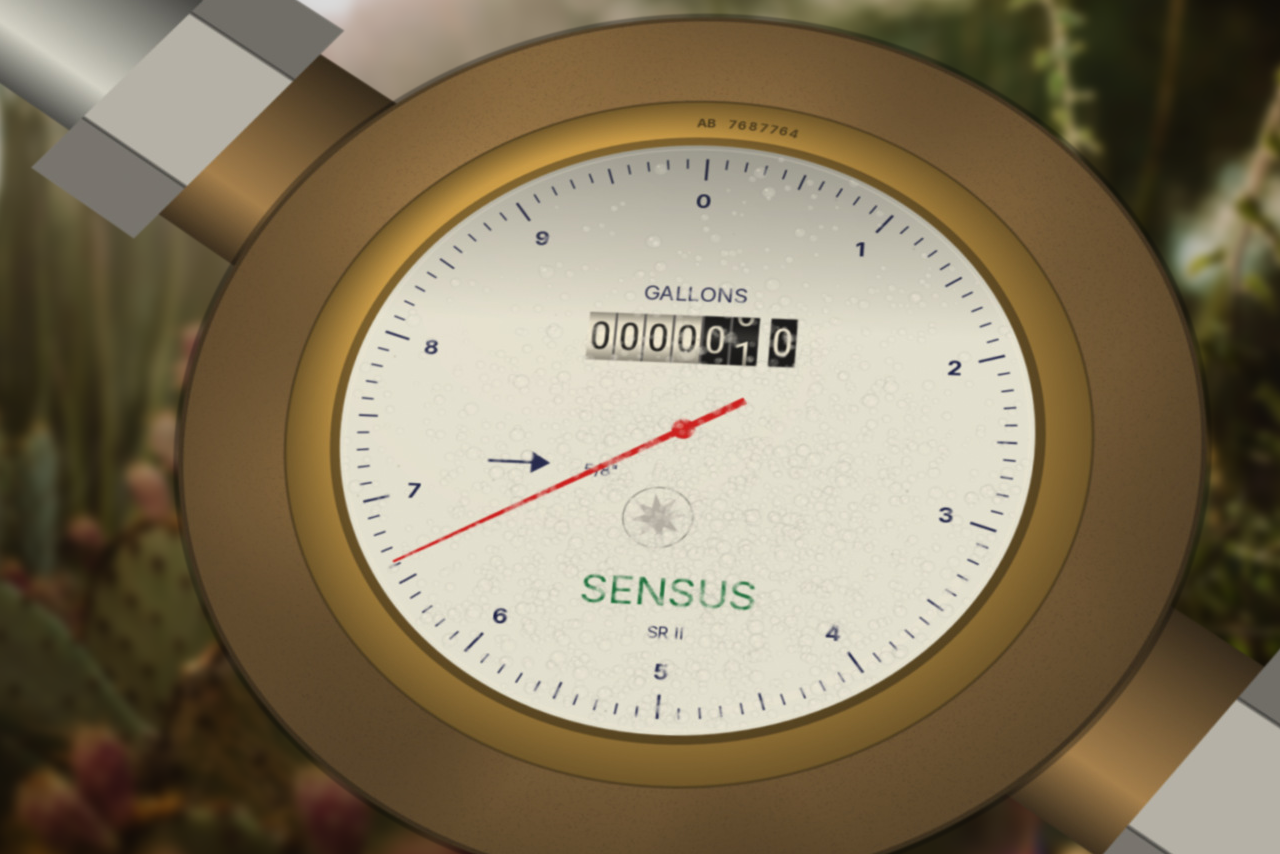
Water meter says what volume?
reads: 6.6 gal
